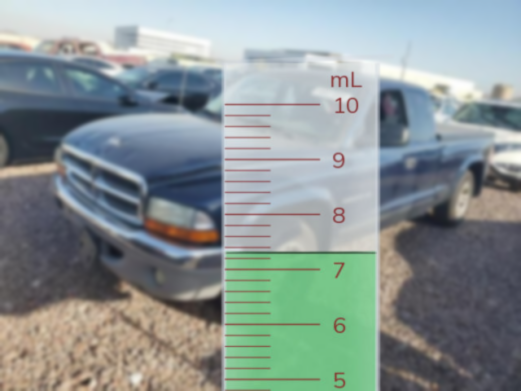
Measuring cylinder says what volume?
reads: 7.3 mL
